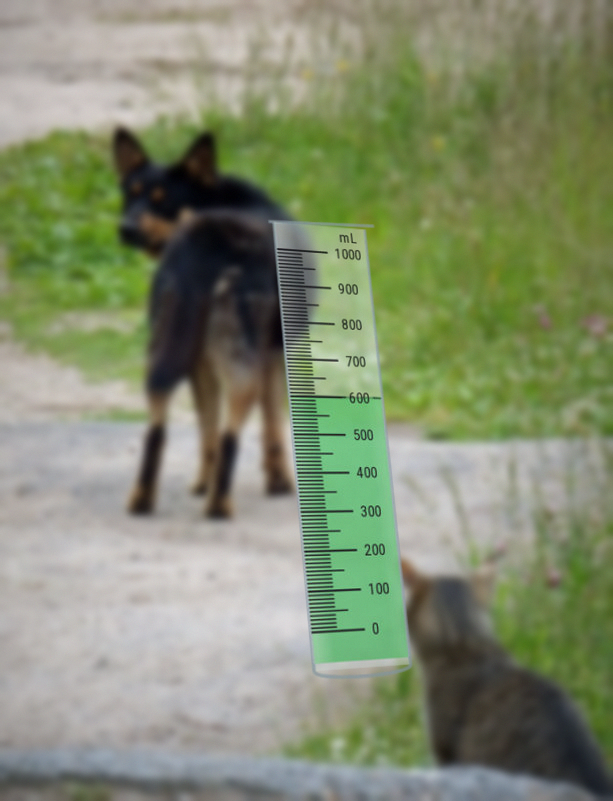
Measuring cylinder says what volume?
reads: 600 mL
